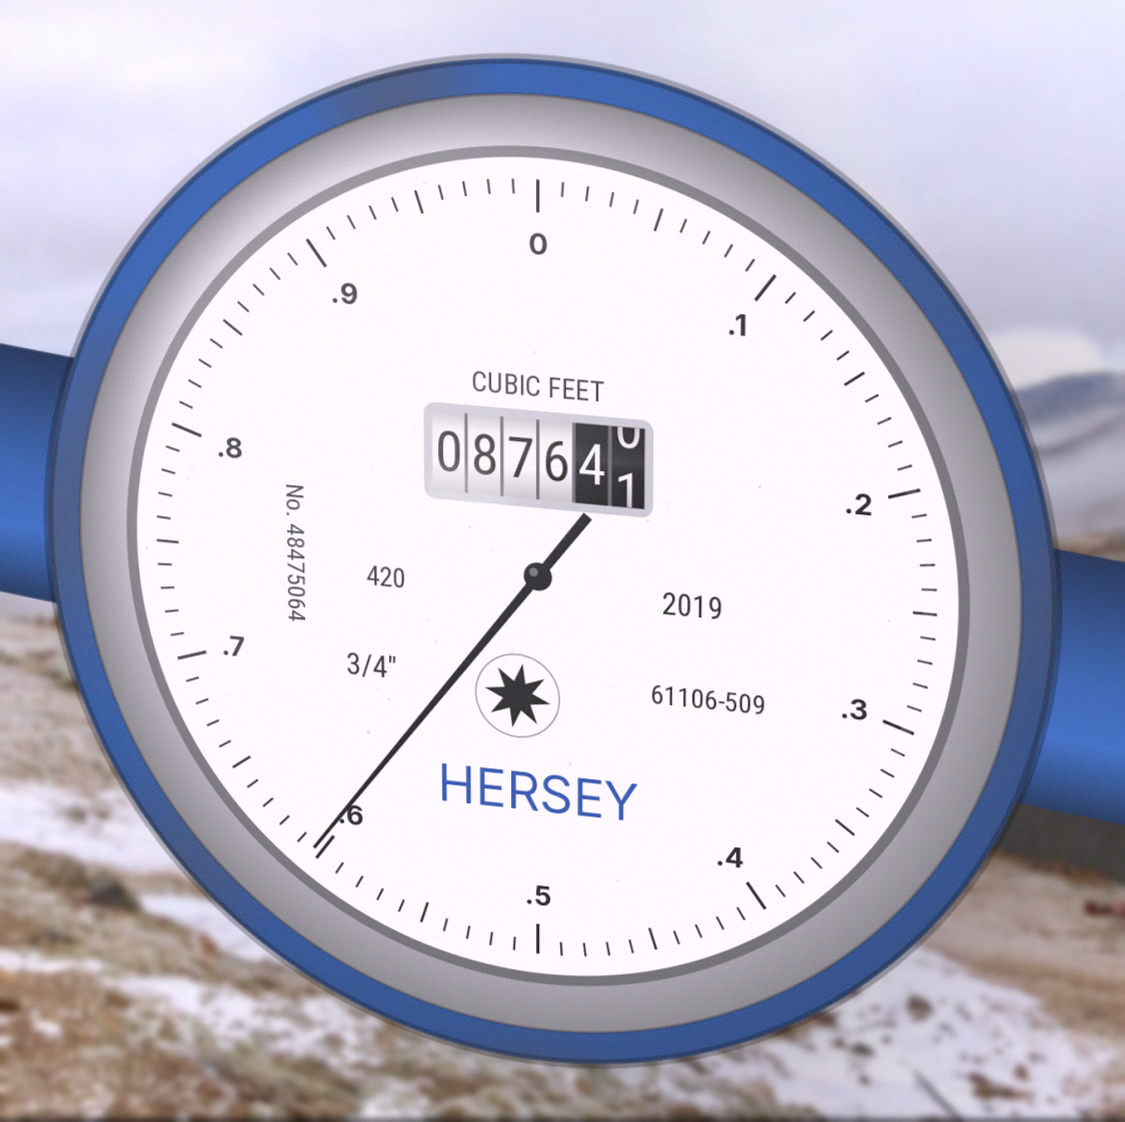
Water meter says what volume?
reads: 87640.60 ft³
